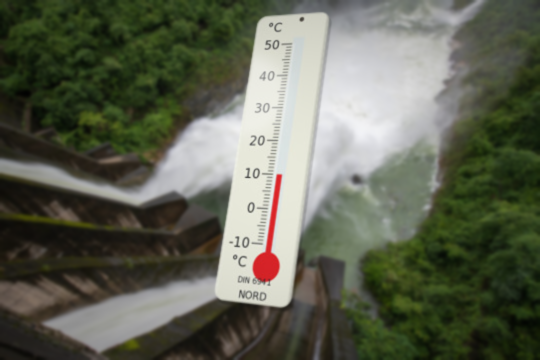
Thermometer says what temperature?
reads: 10 °C
